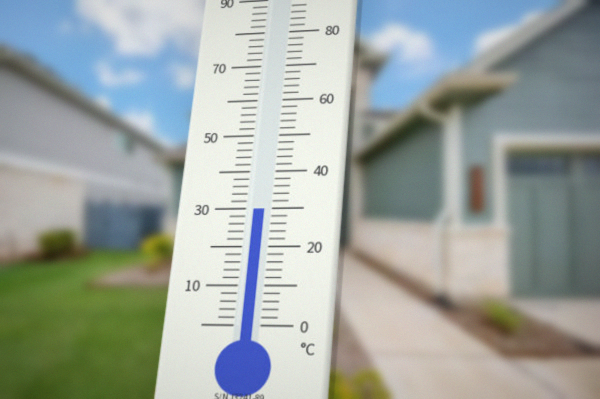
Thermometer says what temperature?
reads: 30 °C
